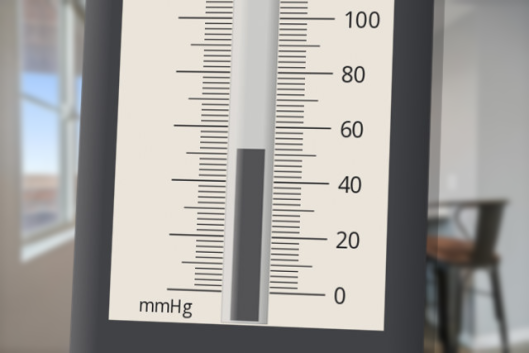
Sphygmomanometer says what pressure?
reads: 52 mmHg
